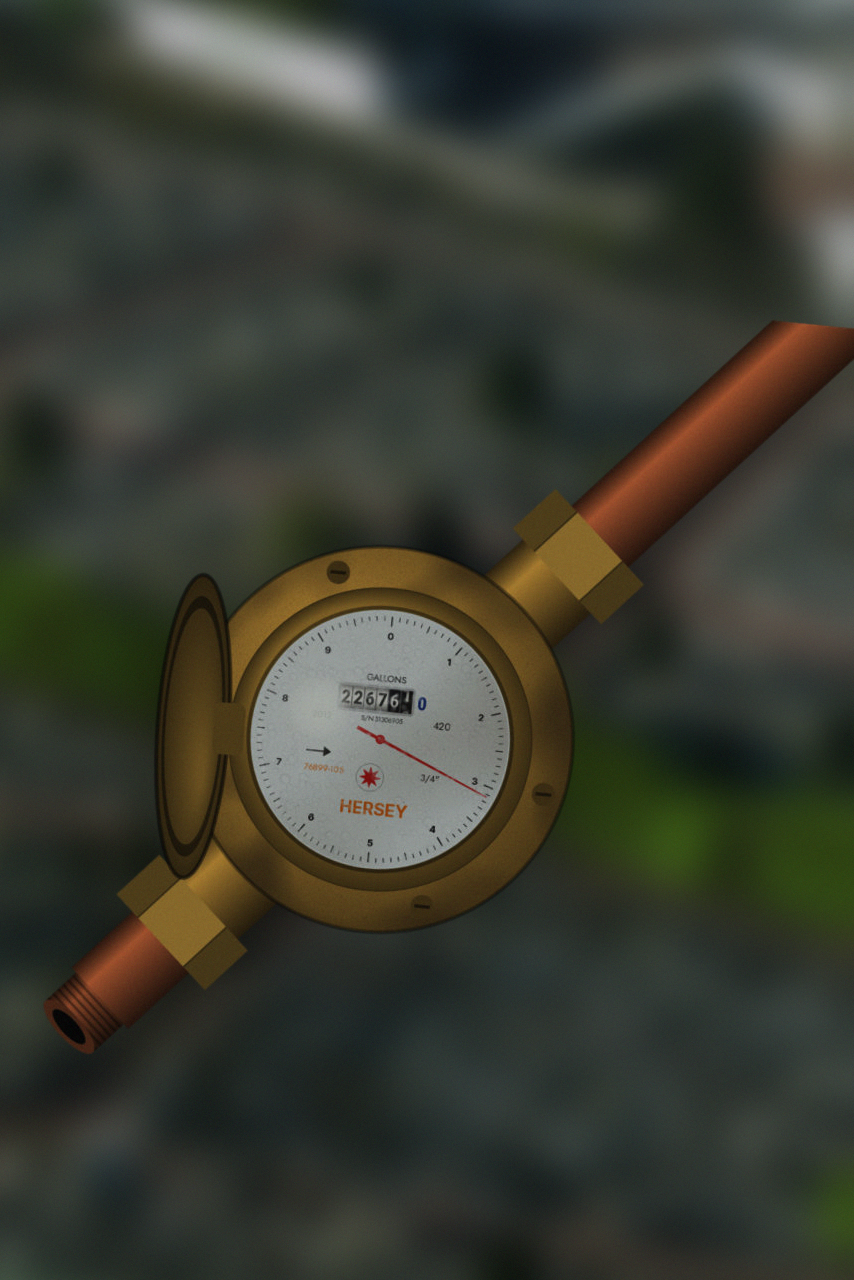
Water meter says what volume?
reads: 2267613.1 gal
